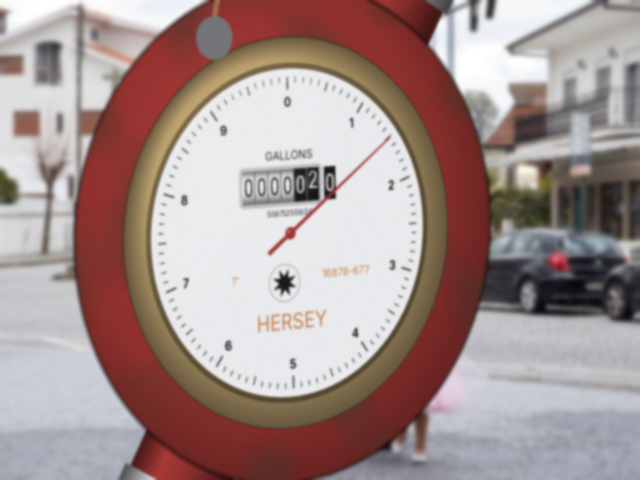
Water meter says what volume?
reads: 21.5 gal
